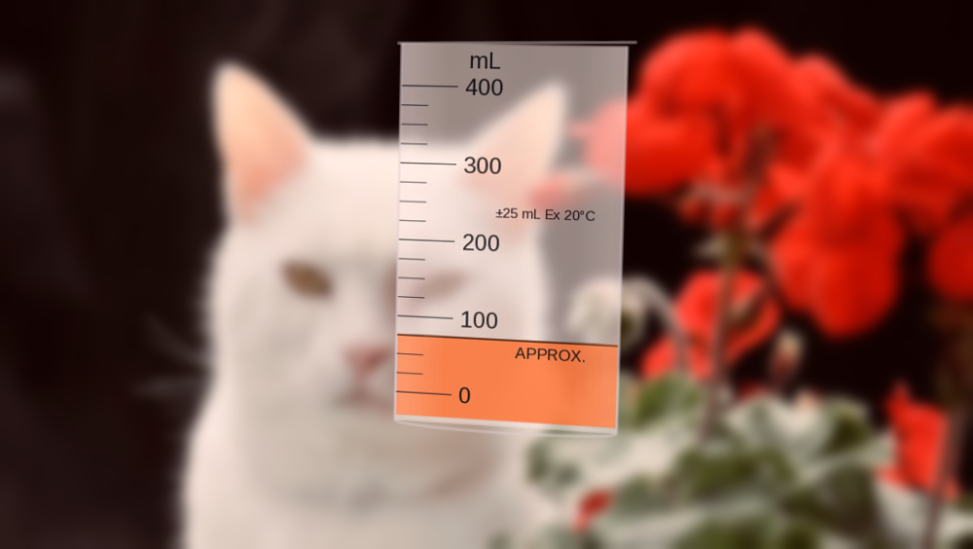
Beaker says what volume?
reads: 75 mL
